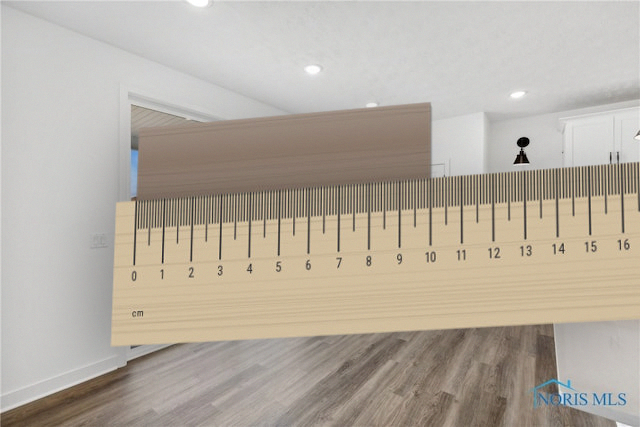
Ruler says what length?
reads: 10 cm
